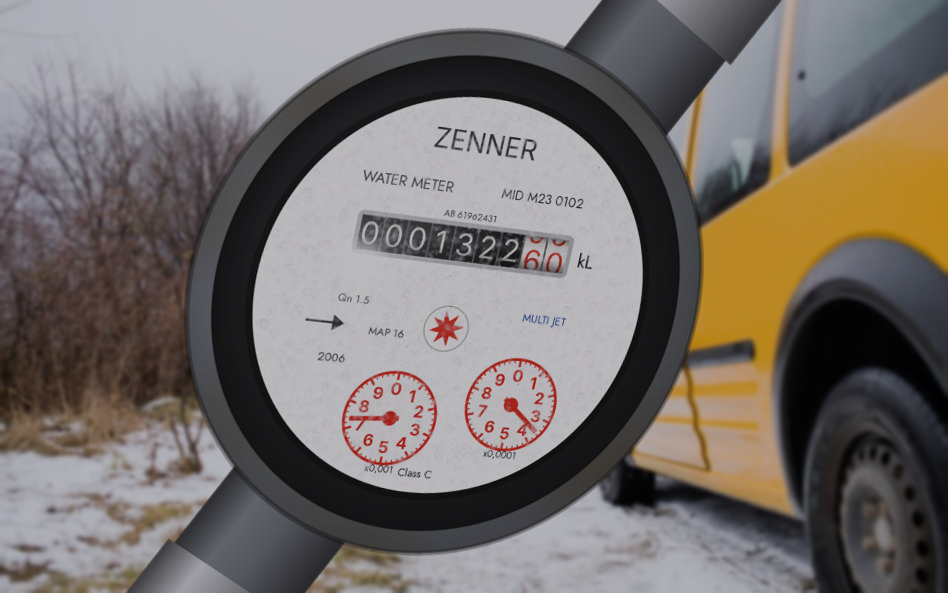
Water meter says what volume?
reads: 1322.5973 kL
